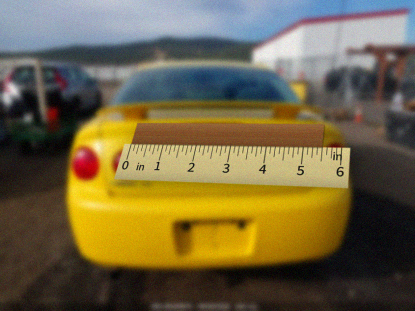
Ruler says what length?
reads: 5.5 in
